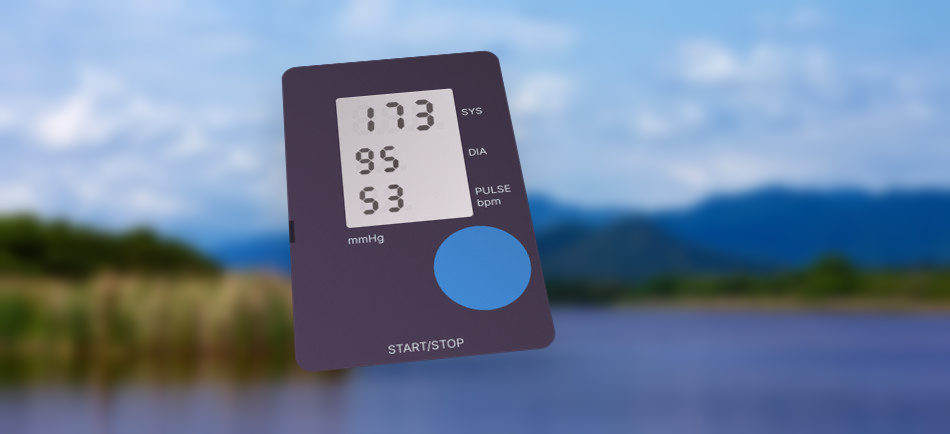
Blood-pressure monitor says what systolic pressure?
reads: 173 mmHg
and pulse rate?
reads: 53 bpm
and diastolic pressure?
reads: 95 mmHg
